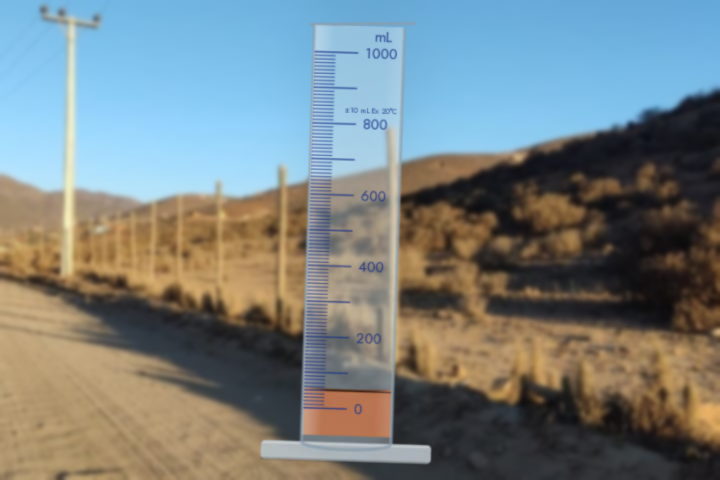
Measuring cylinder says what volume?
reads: 50 mL
